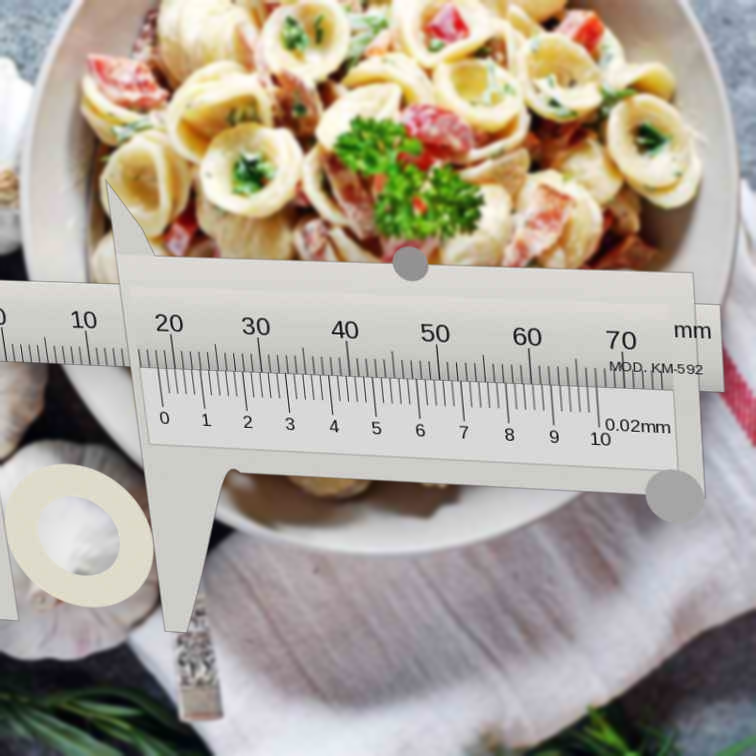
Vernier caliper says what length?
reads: 18.0 mm
